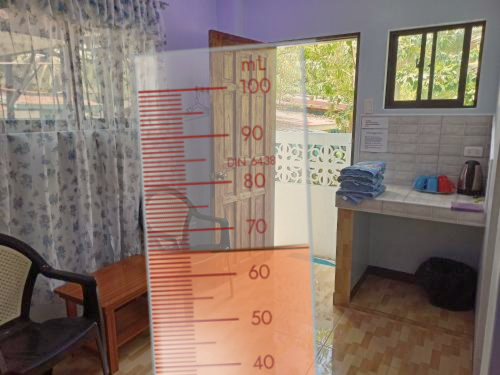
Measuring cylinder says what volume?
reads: 65 mL
